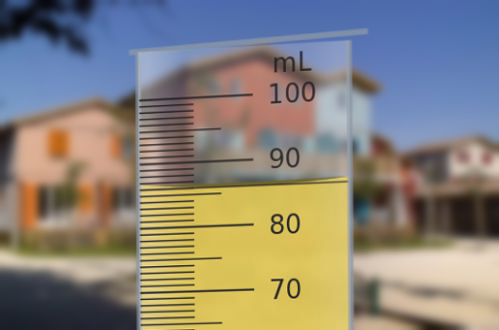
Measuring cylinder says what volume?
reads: 86 mL
